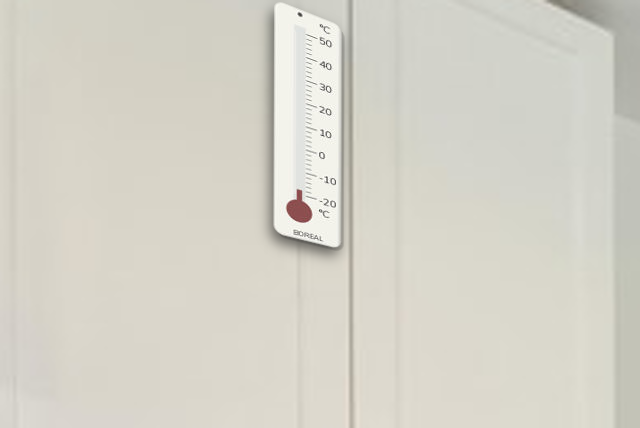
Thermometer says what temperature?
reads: -18 °C
